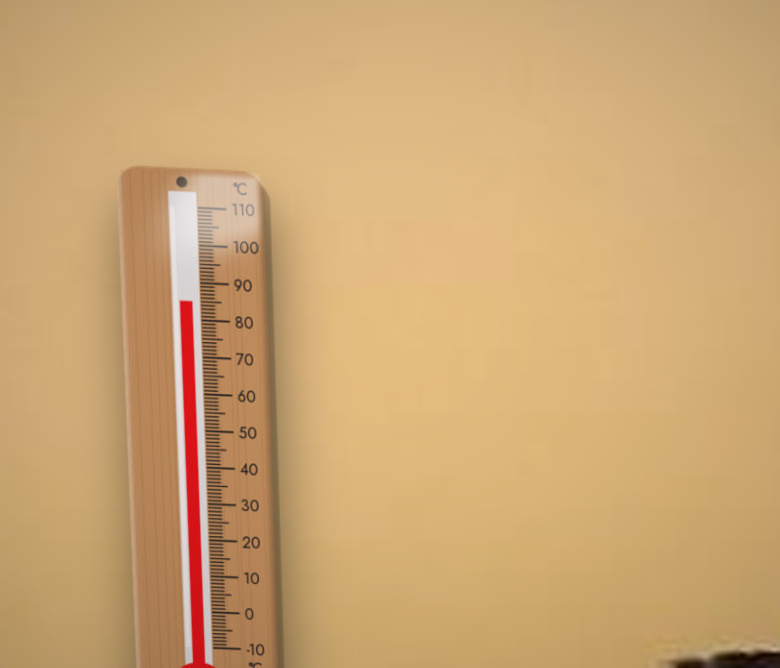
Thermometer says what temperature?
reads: 85 °C
